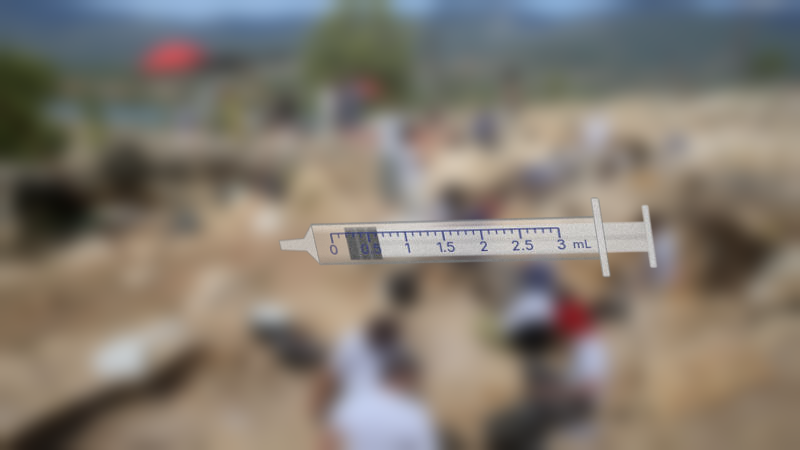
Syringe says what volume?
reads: 0.2 mL
